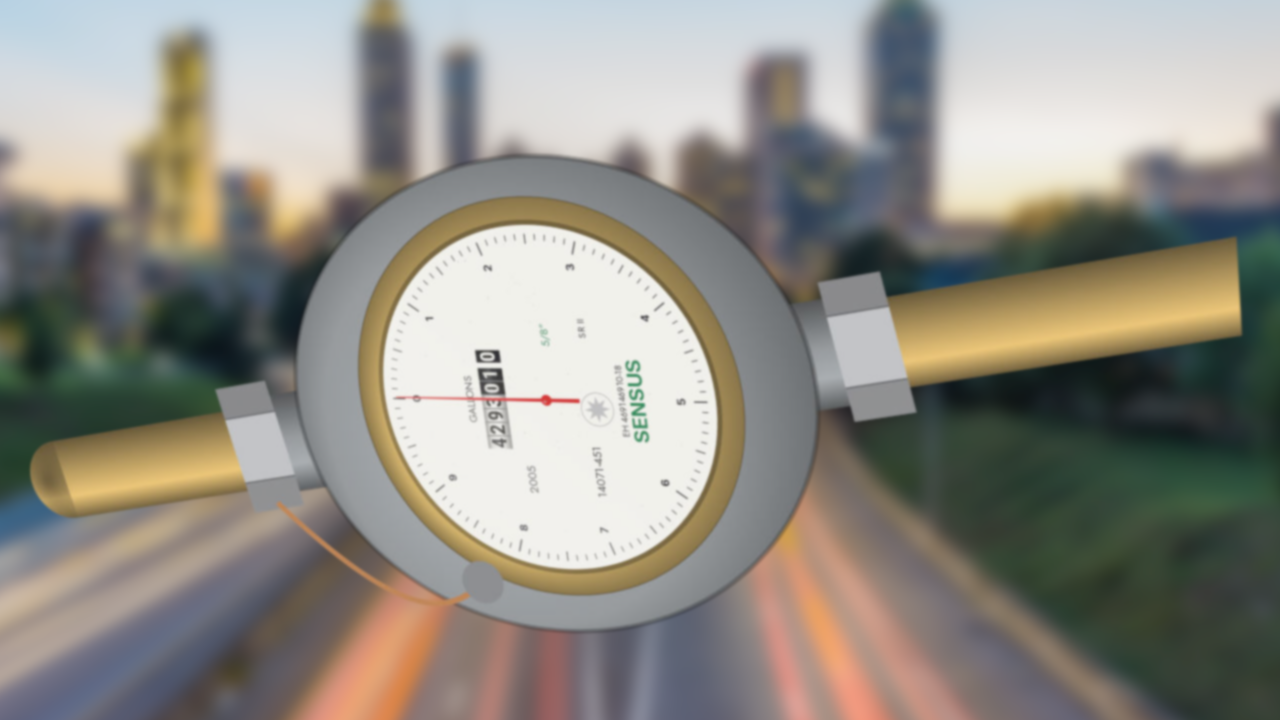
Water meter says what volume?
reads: 4293010.0 gal
